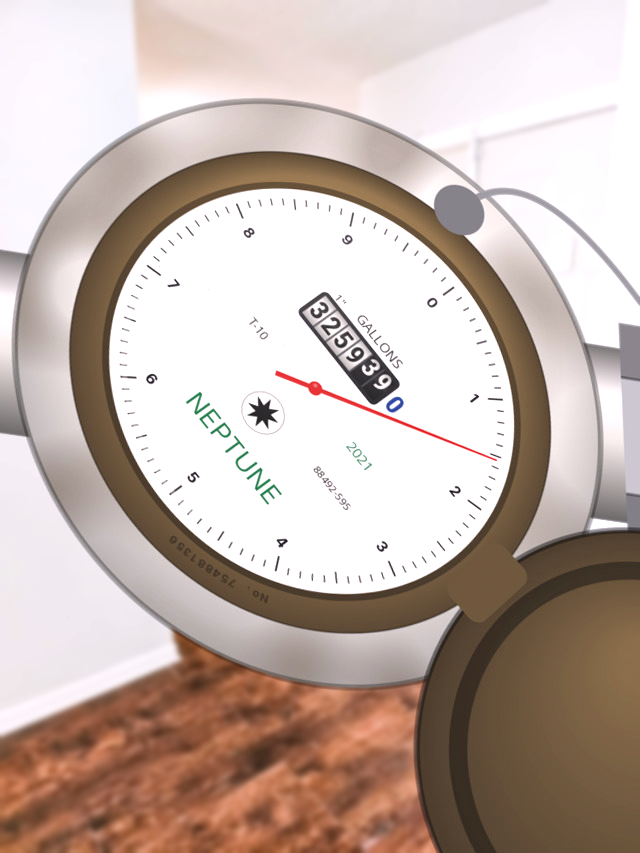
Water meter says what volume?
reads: 3259391.5 gal
